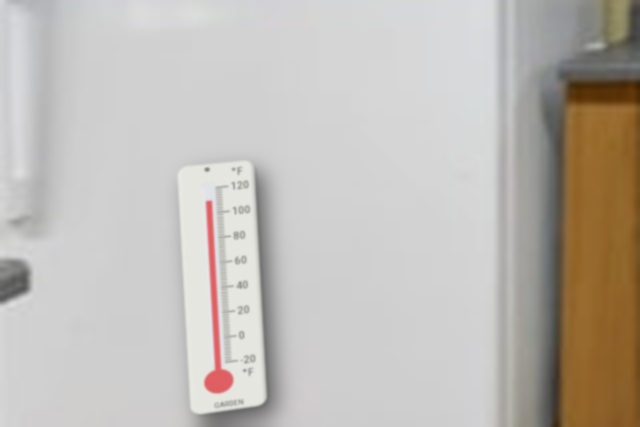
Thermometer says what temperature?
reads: 110 °F
